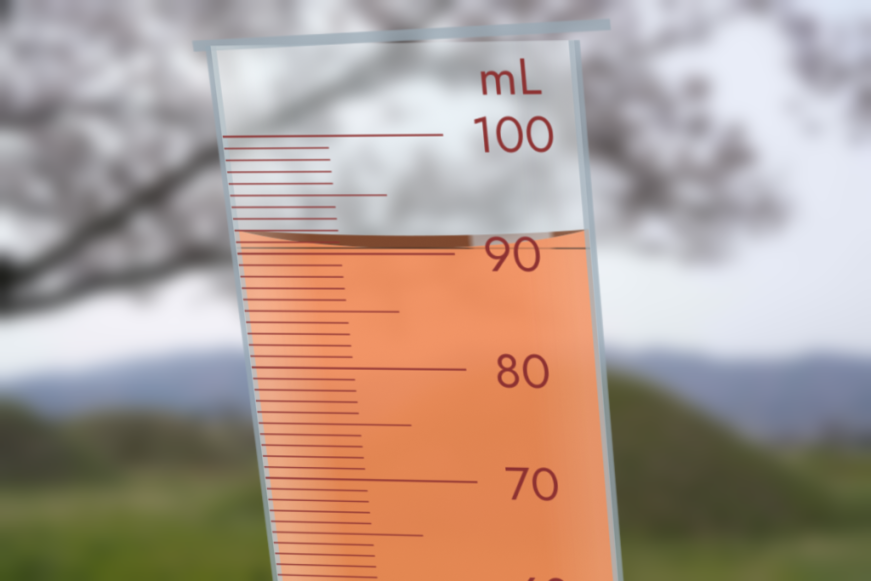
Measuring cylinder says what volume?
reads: 90.5 mL
